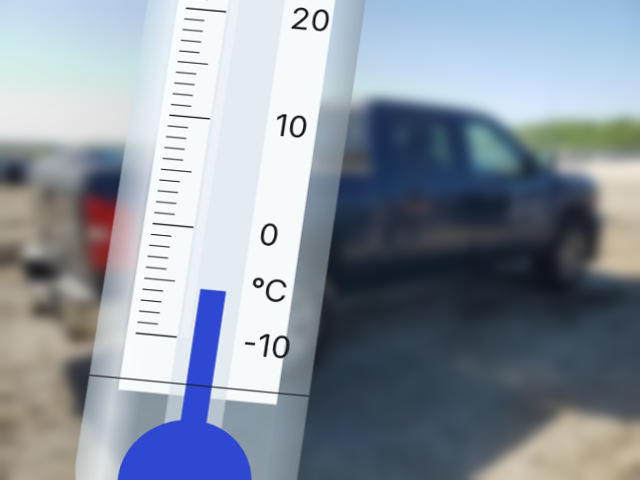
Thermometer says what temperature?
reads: -5.5 °C
